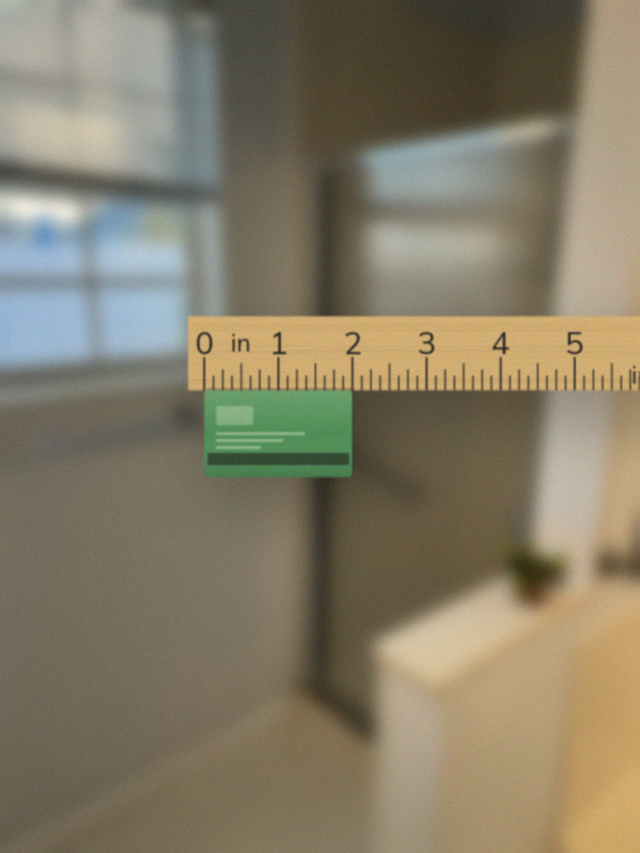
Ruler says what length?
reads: 2 in
